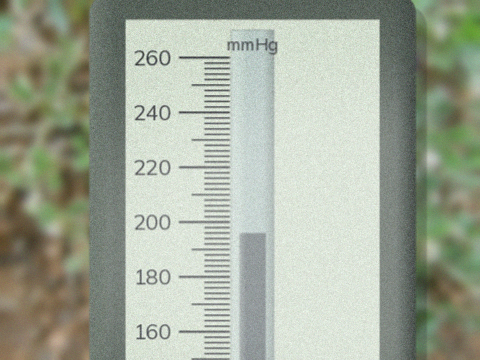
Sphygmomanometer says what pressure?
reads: 196 mmHg
